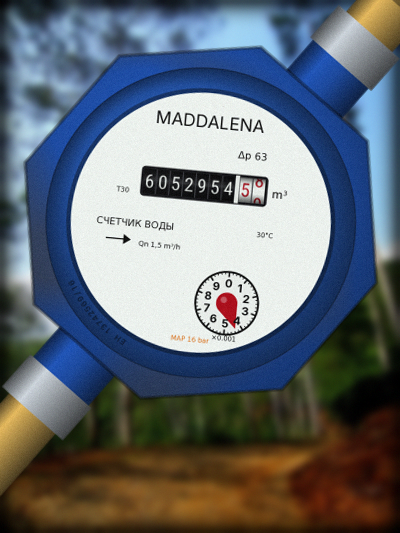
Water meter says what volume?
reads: 6052954.584 m³
